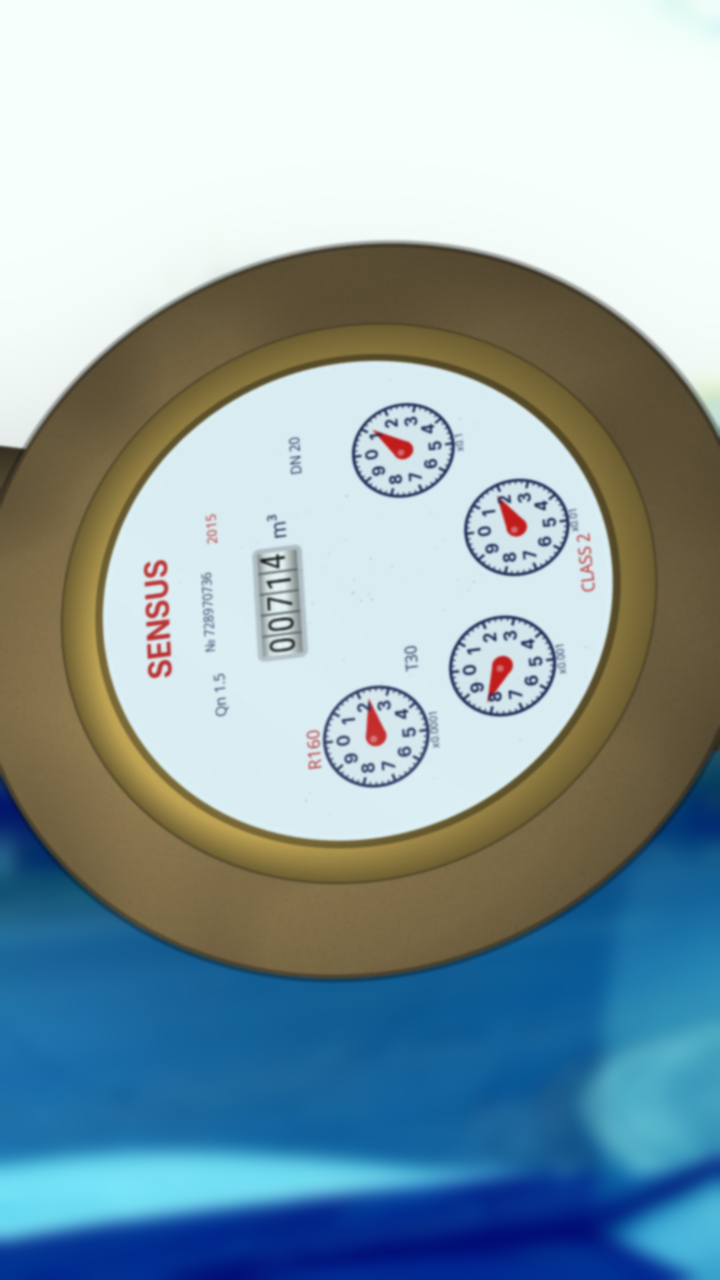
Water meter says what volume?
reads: 714.1182 m³
